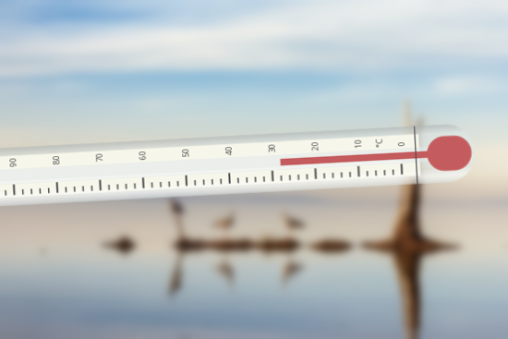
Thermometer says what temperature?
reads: 28 °C
